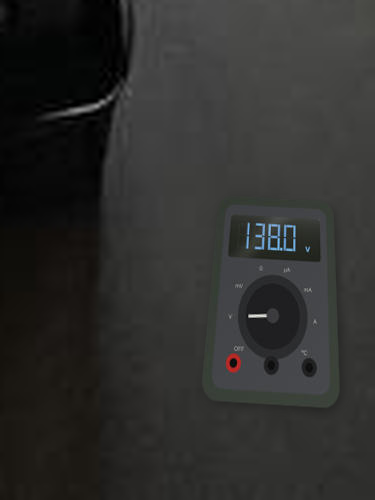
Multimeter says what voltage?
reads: 138.0 V
